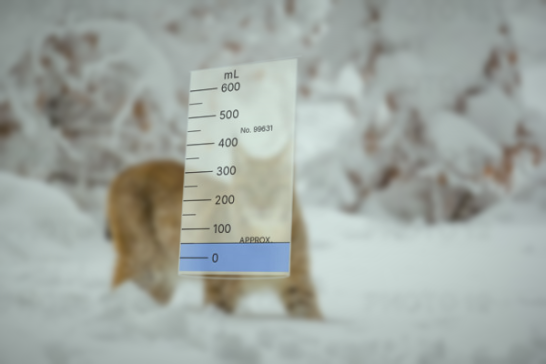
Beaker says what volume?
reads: 50 mL
